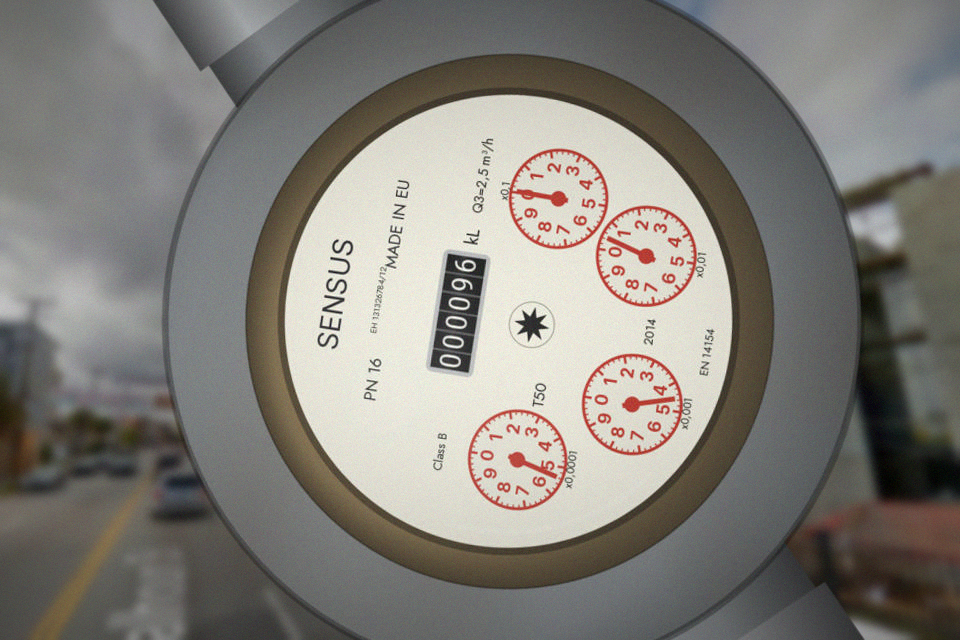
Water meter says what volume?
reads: 96.0045 kL
